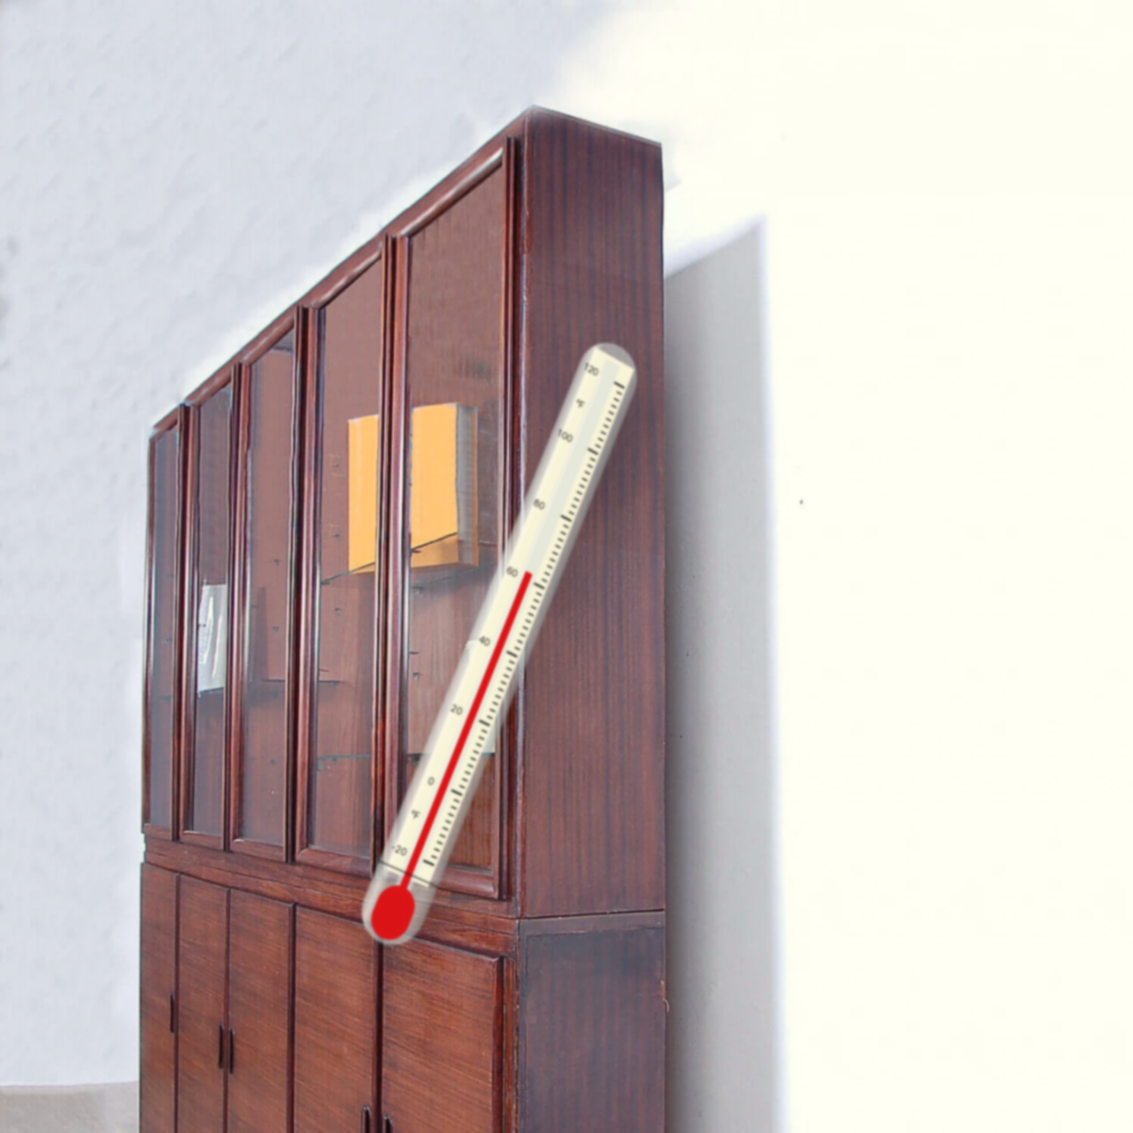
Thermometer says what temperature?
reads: 62 °F
